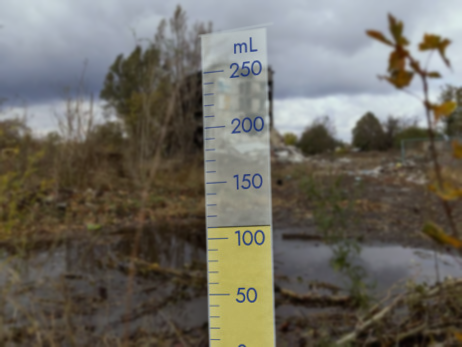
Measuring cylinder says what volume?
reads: 110 mL
